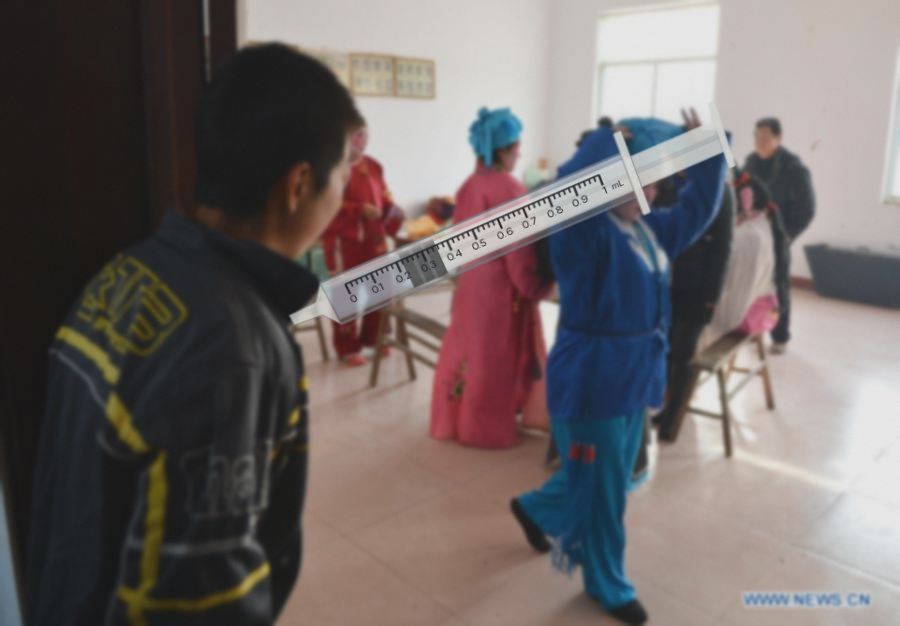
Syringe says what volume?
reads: 0.22 mL
